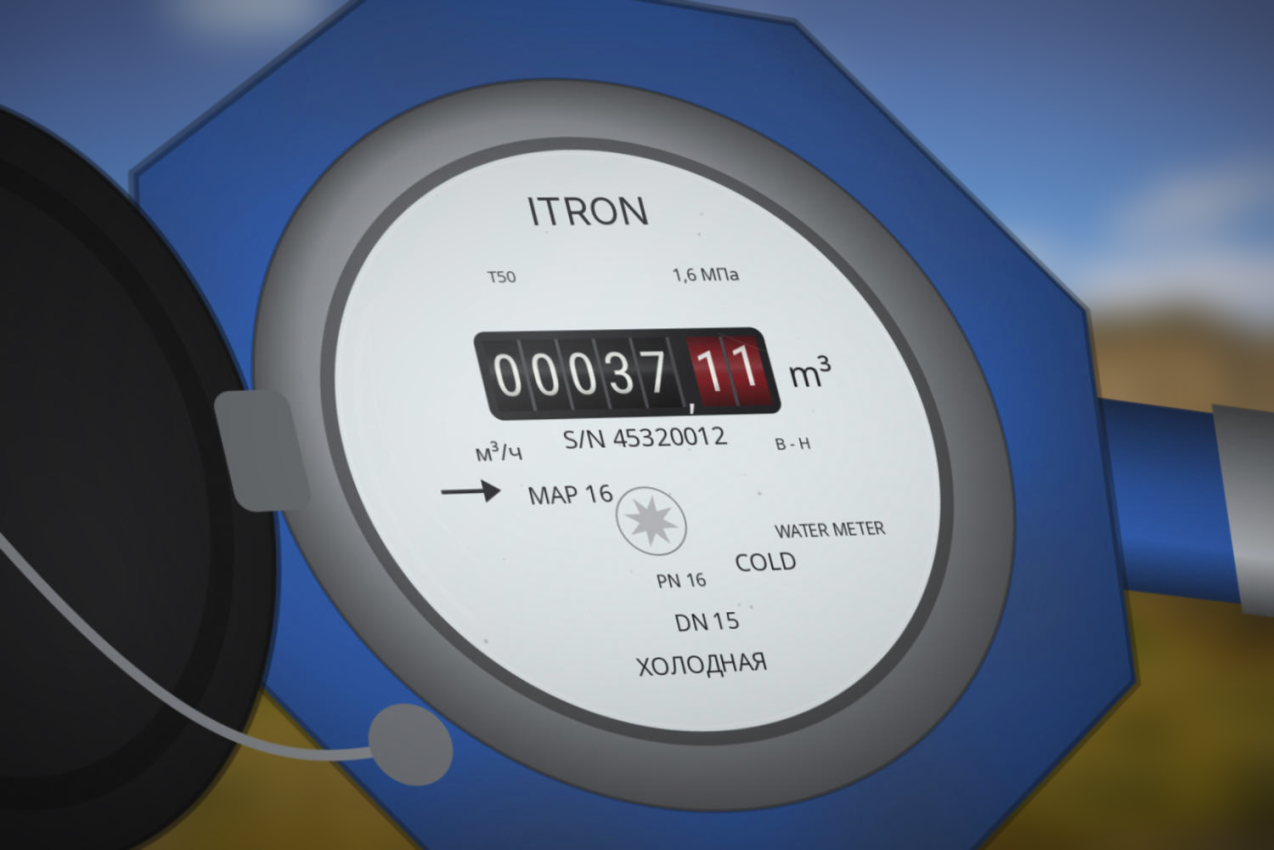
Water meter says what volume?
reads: 37.11 m³
